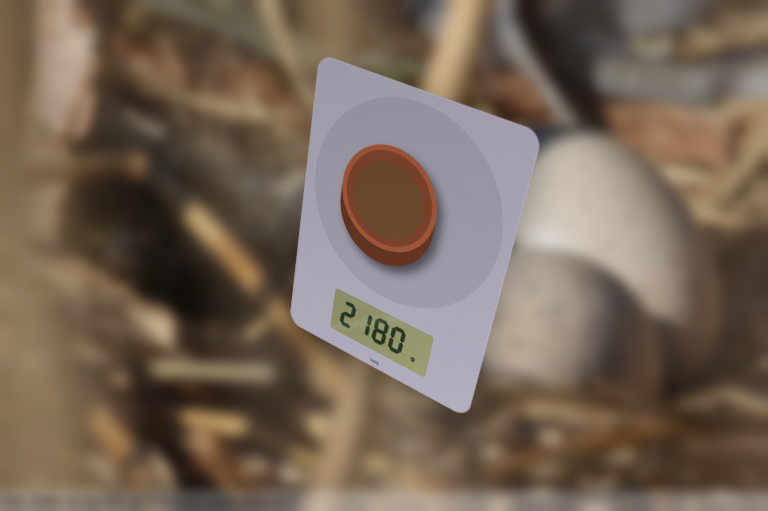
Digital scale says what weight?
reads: 2180 g
